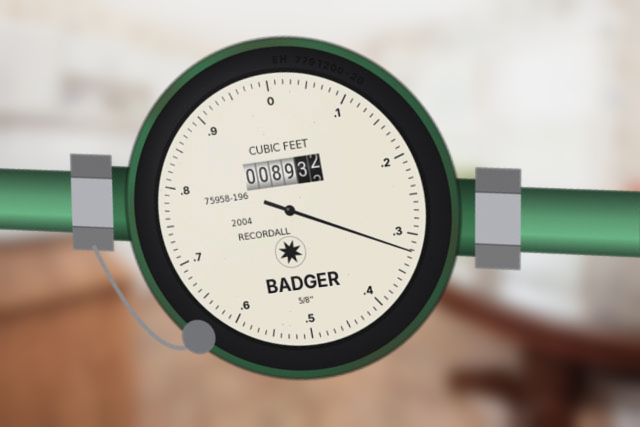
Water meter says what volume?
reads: 8932.32 ft³
